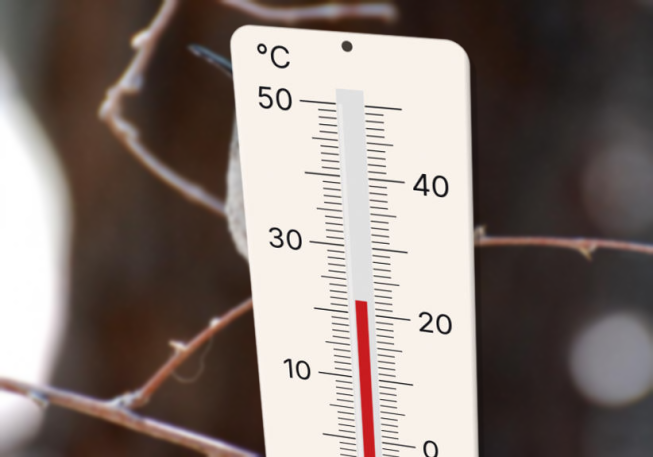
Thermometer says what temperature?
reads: 22 °C
